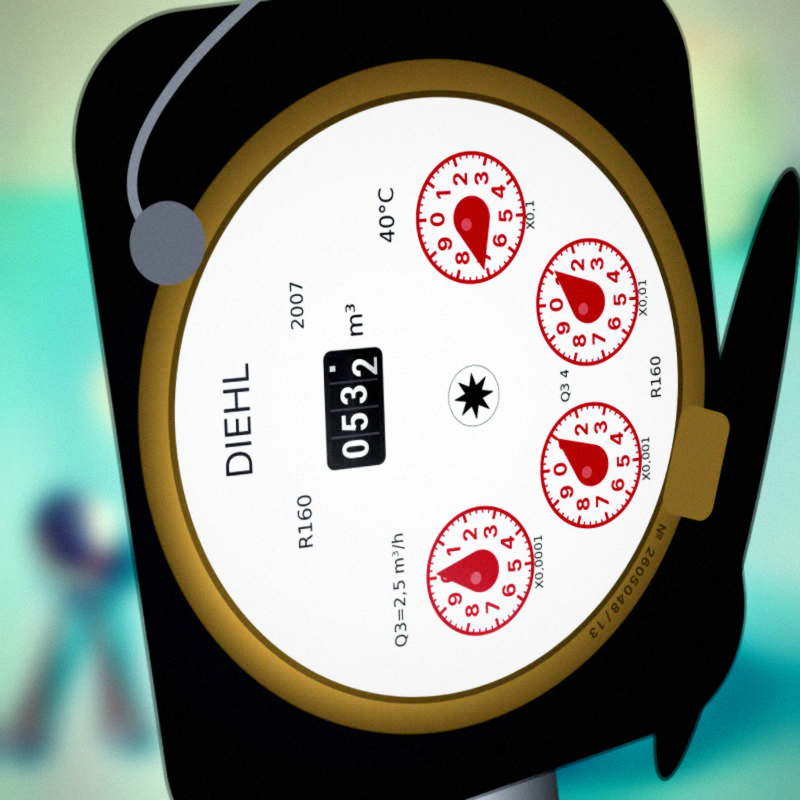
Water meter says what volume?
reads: 531.7110 m³
